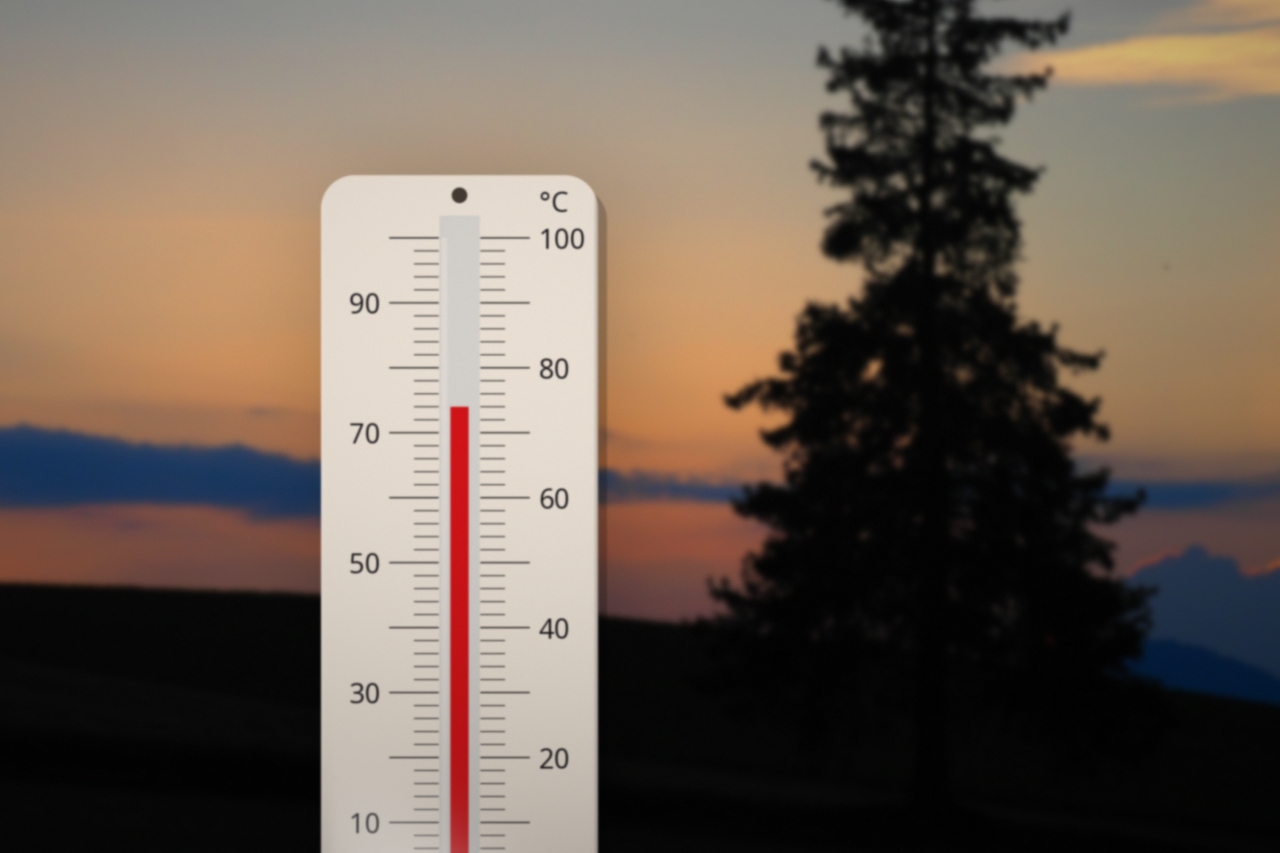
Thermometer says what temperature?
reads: 74 °C
